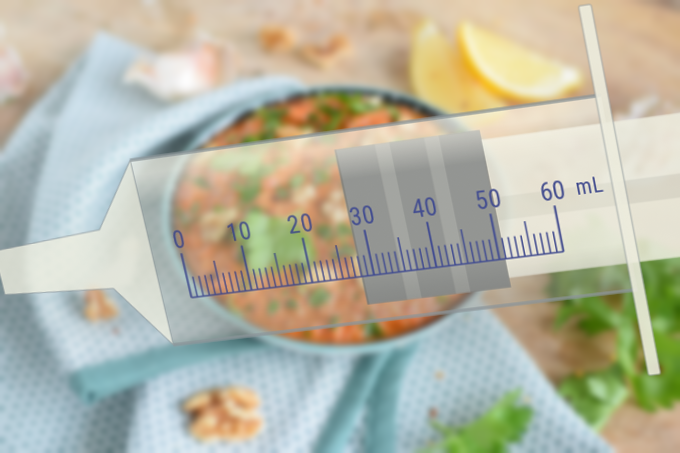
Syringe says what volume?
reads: 28 mL
